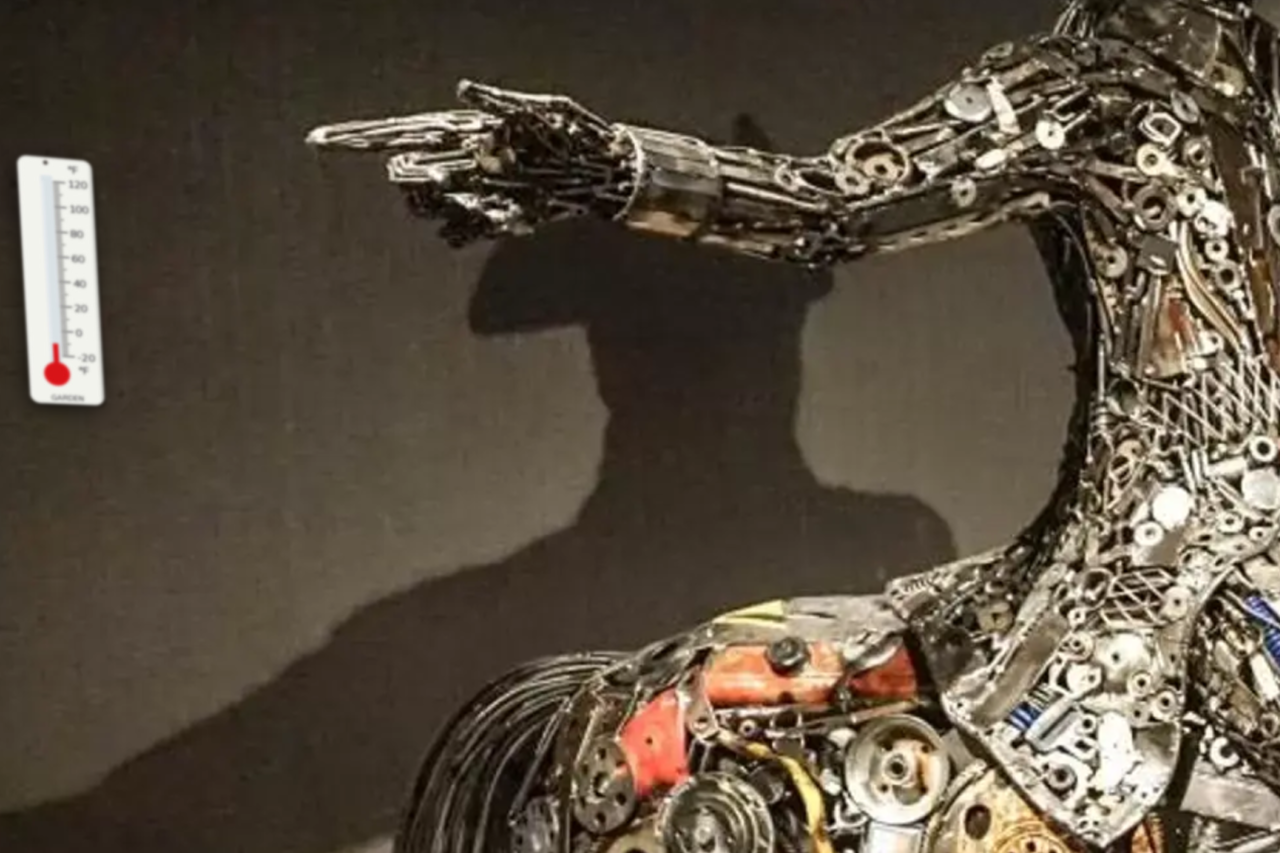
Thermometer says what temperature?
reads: -10 °F
